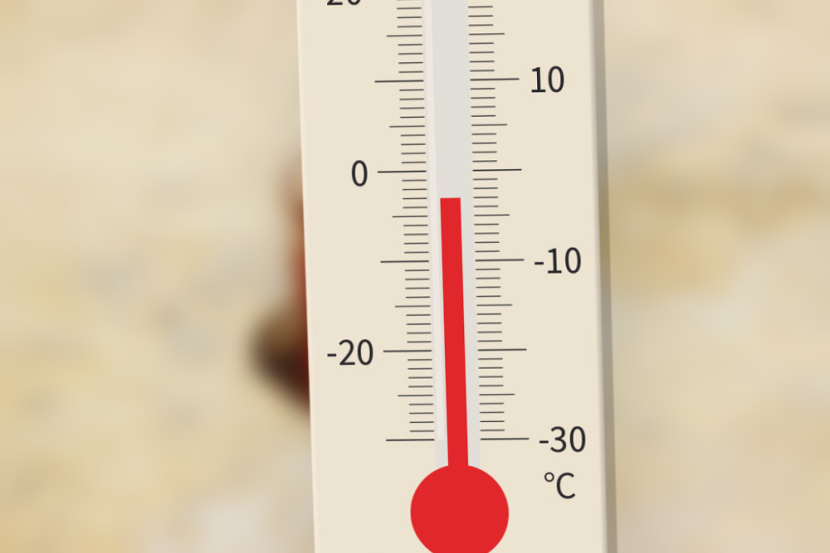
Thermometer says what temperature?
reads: -3 °C
